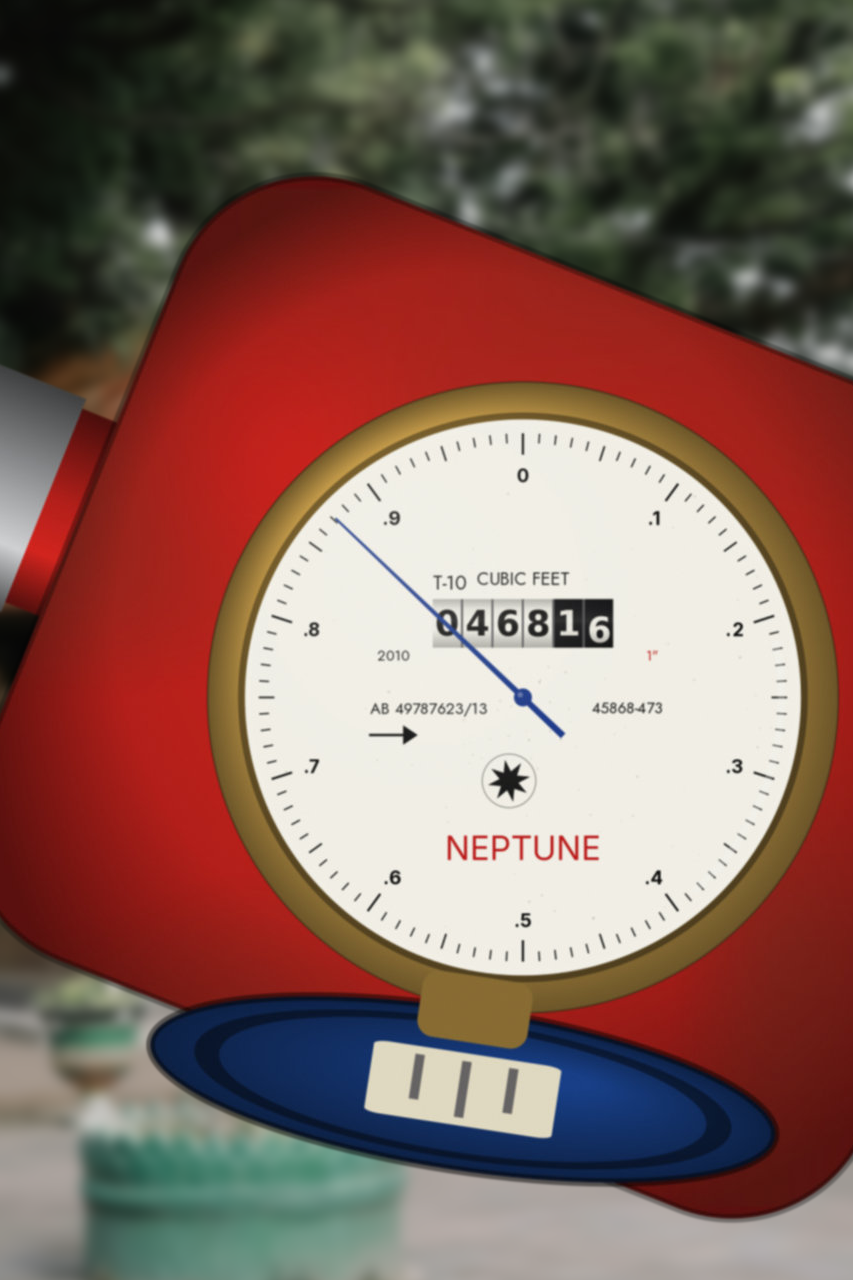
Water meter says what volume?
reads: 46815.87 ft³
